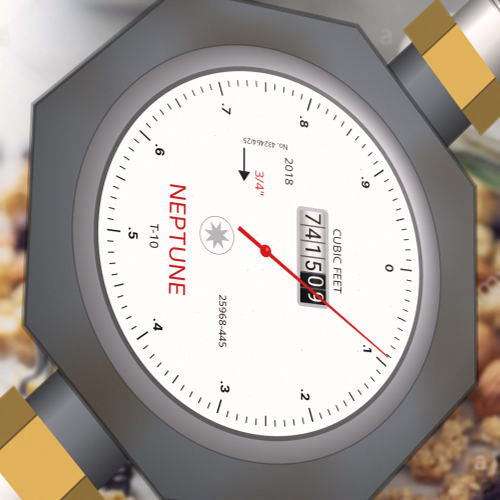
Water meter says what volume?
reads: 741509.09 ft³
